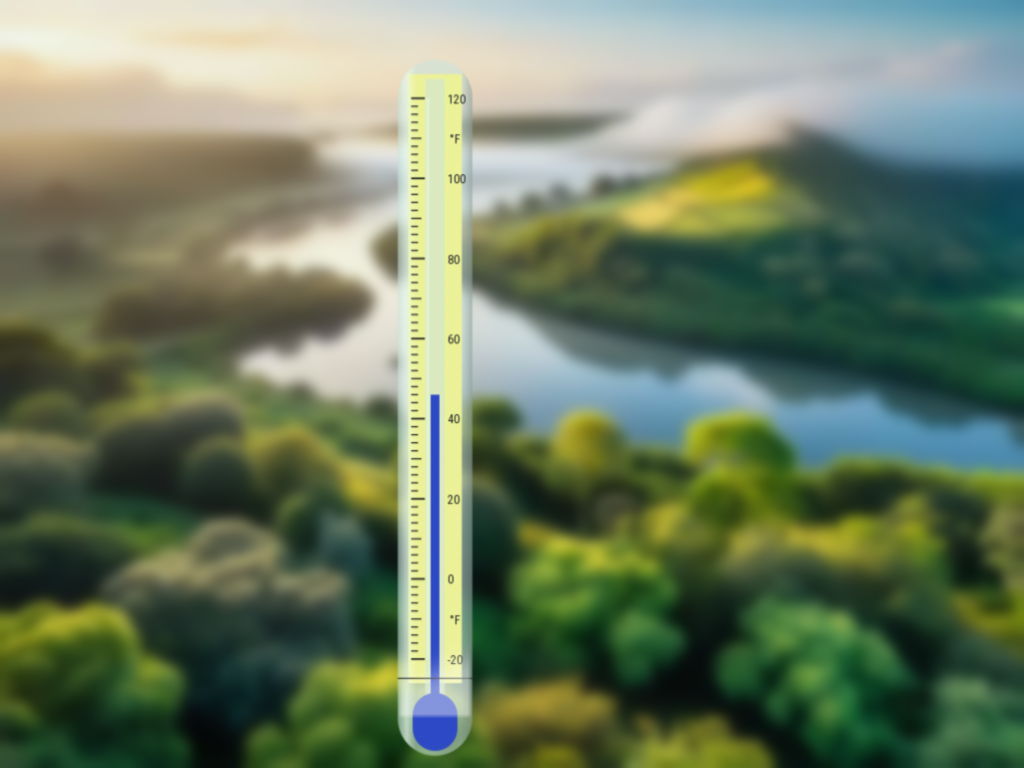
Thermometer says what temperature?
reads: 46 °F
